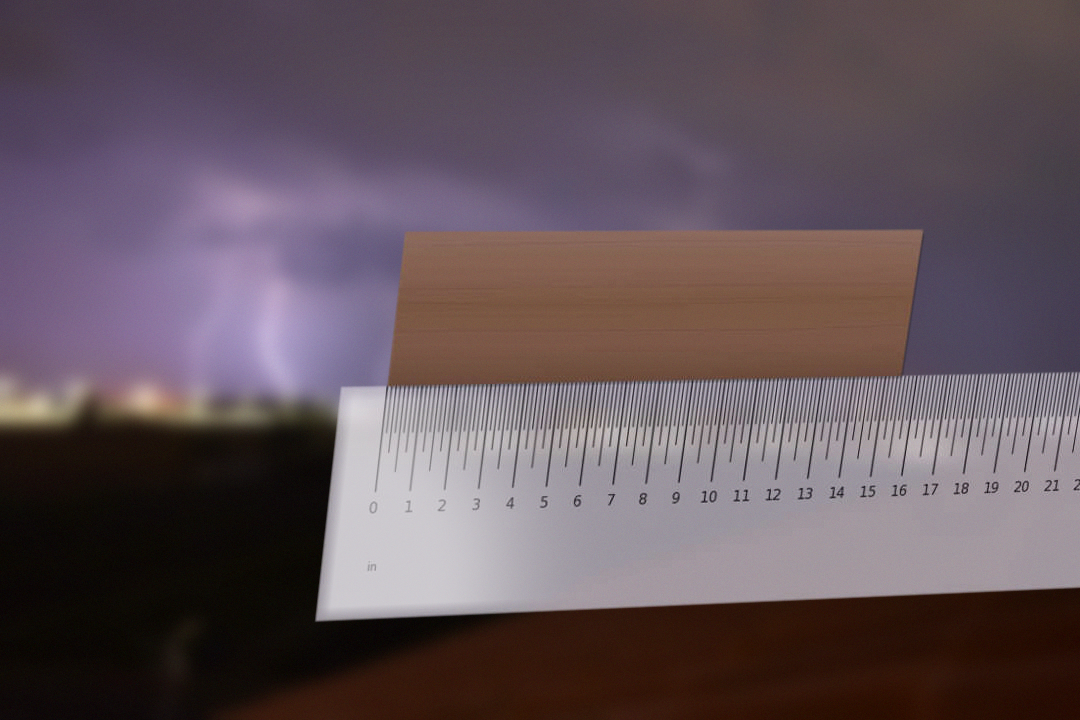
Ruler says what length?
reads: 15.5 in
